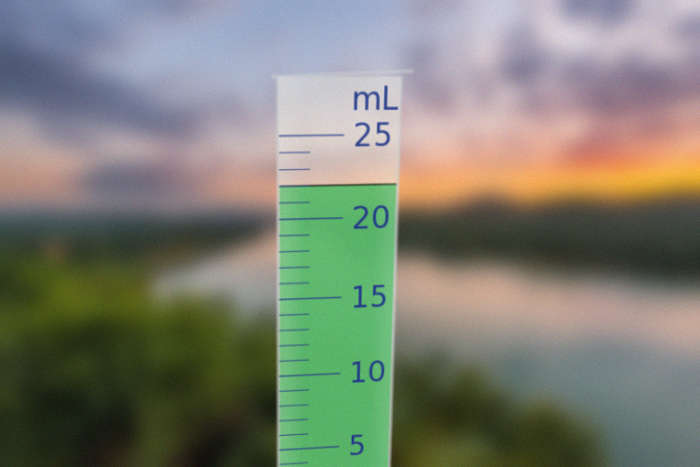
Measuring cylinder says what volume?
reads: 22 mL
